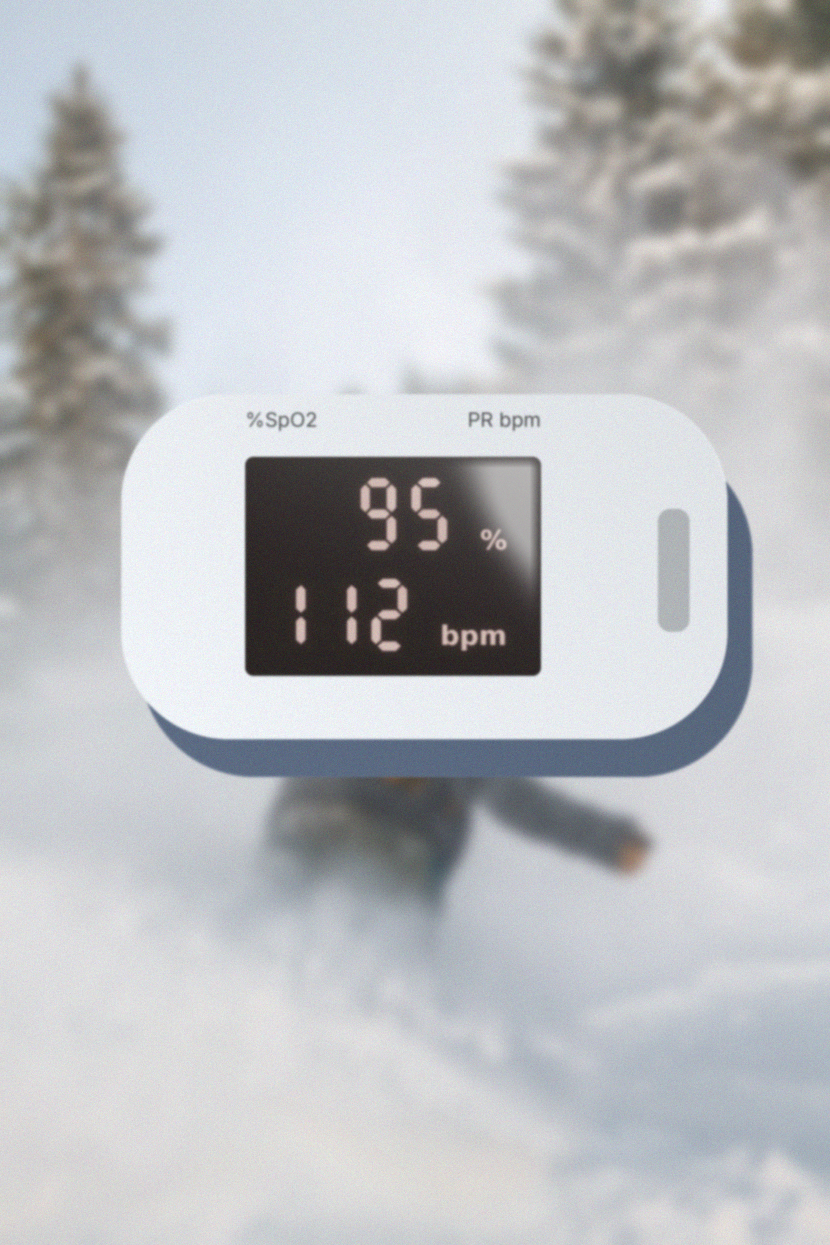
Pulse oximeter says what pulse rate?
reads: 112 bpm
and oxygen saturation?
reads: 95 %
